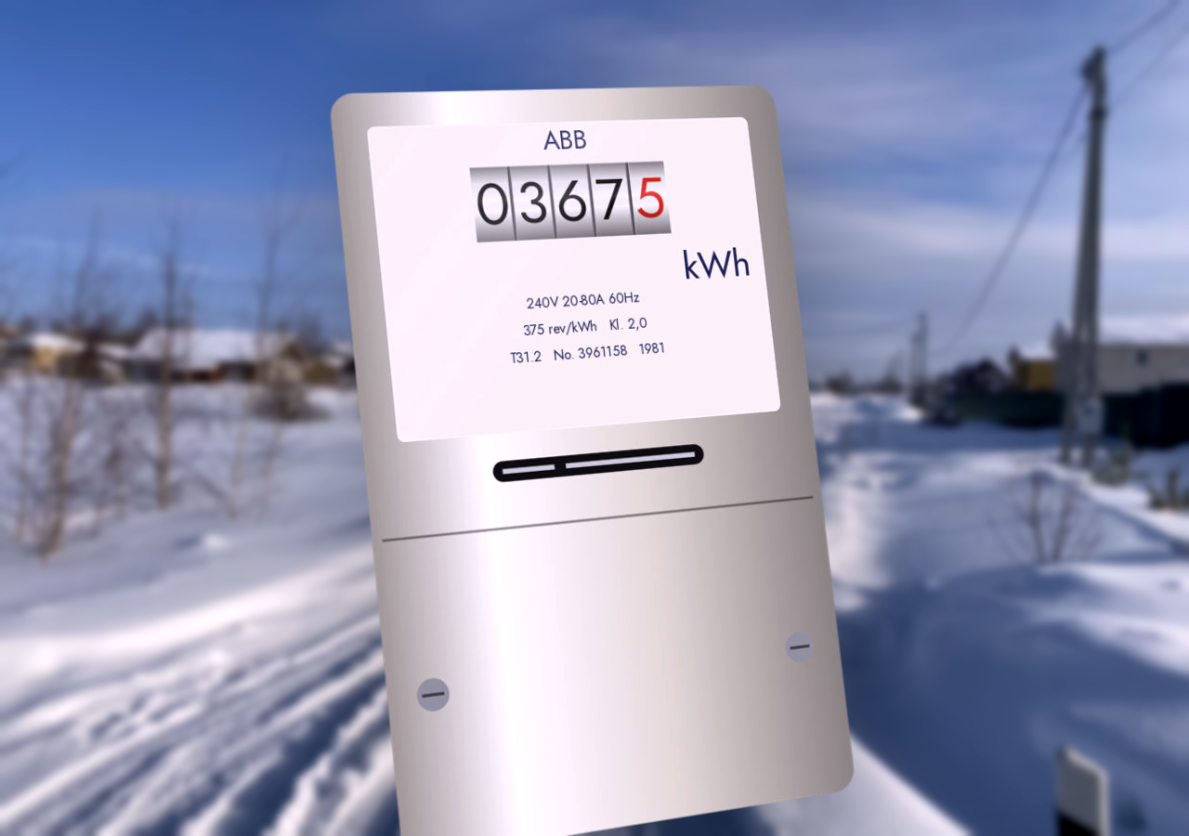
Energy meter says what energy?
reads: 367.5 kWh
